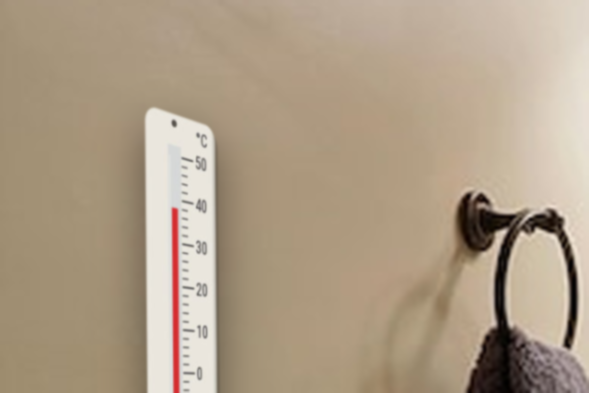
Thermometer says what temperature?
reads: 38 °C
